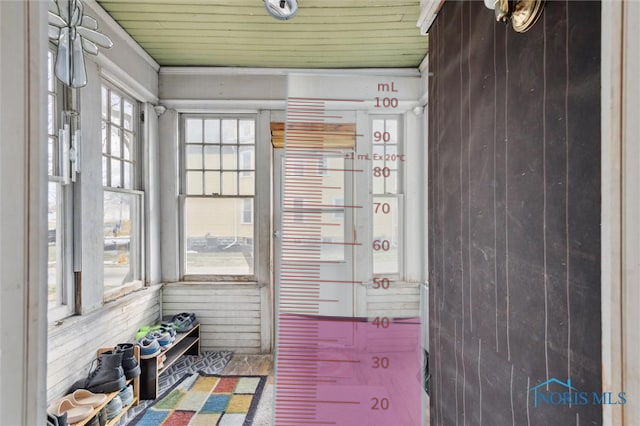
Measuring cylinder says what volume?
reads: 40 mL
